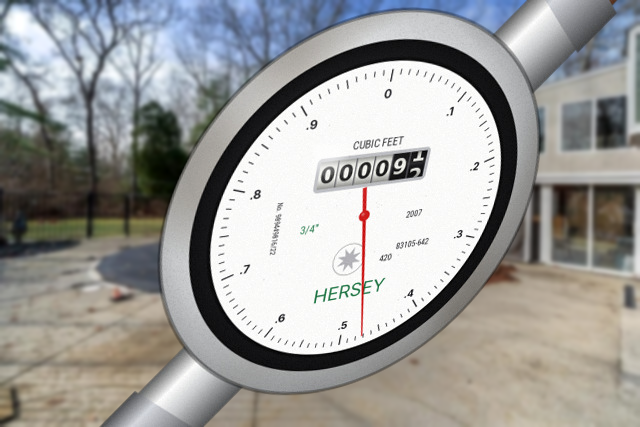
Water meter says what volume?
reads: 91.47 ft³
